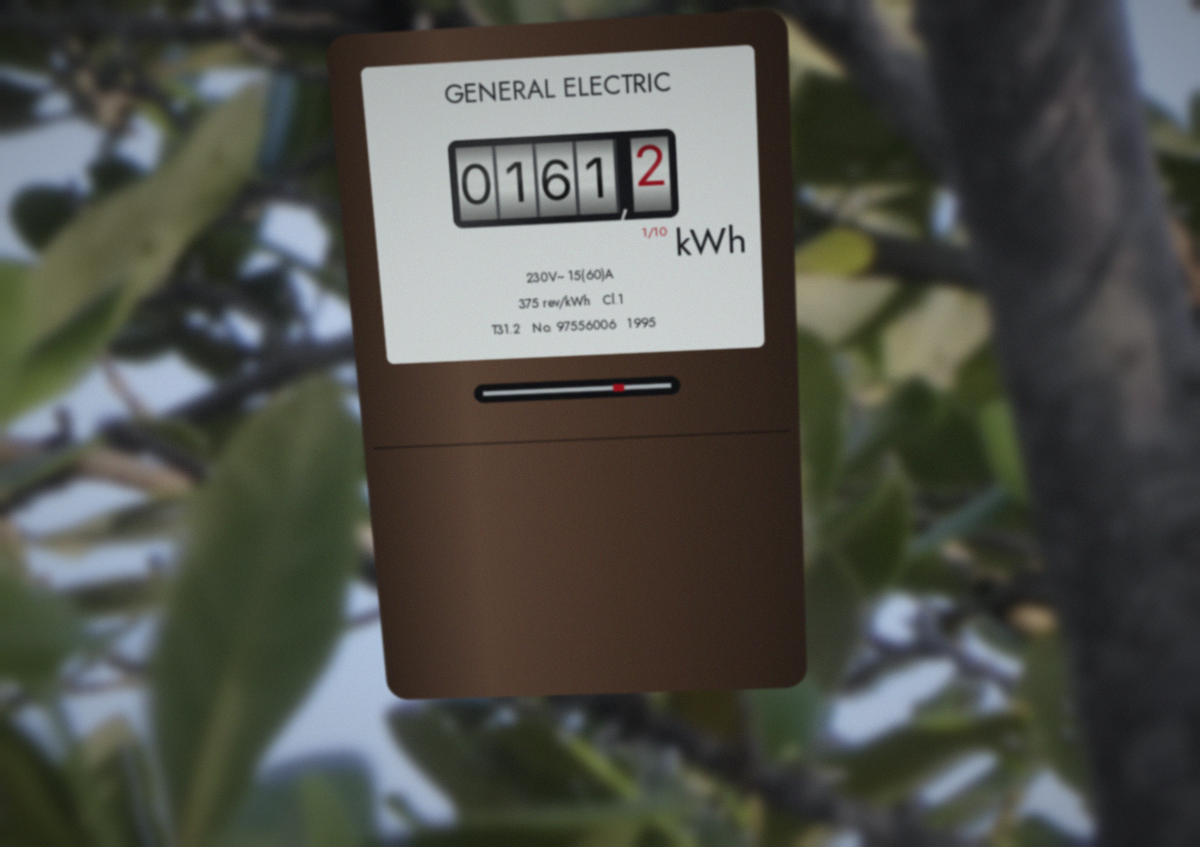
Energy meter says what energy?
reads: 161.2 kWh
